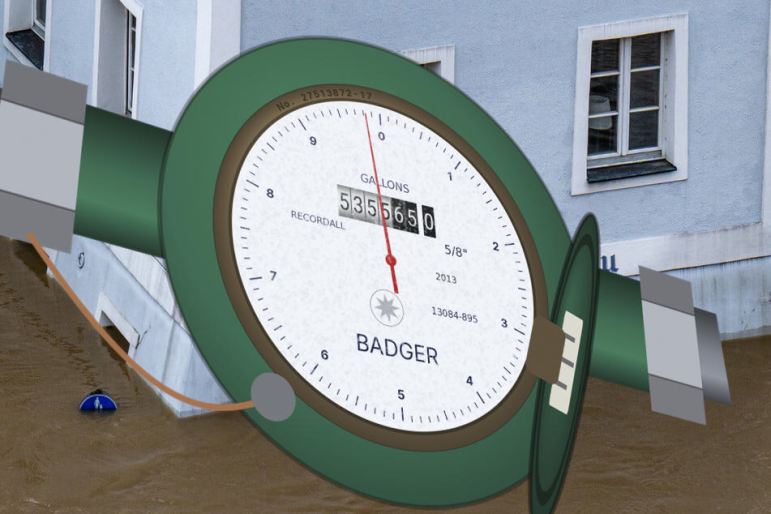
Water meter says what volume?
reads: 5355649.8 gal
